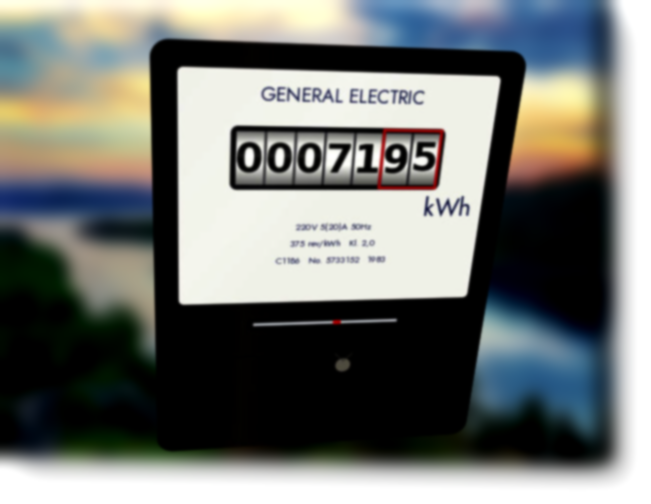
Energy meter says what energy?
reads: 71.95 kWh
